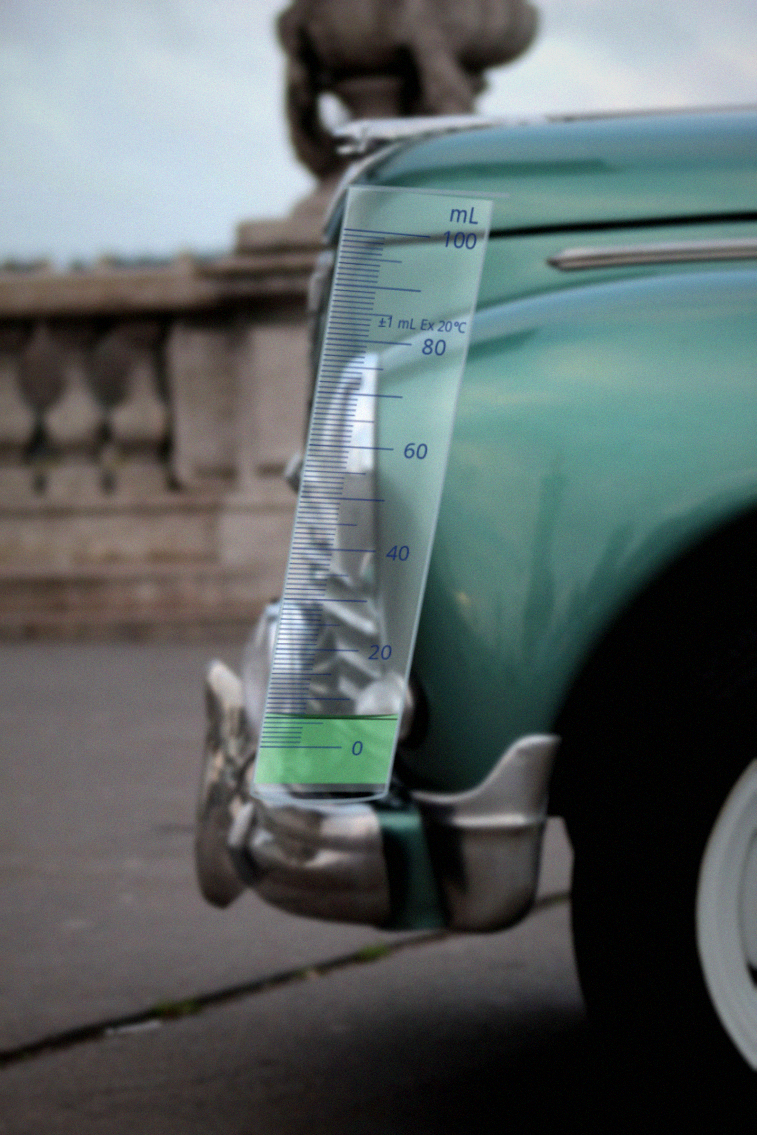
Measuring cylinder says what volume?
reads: 6 mL
